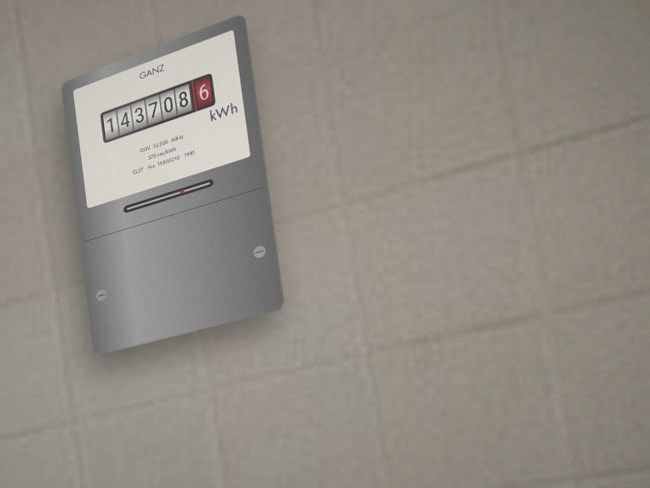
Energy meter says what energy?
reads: 143708.6 kWh
